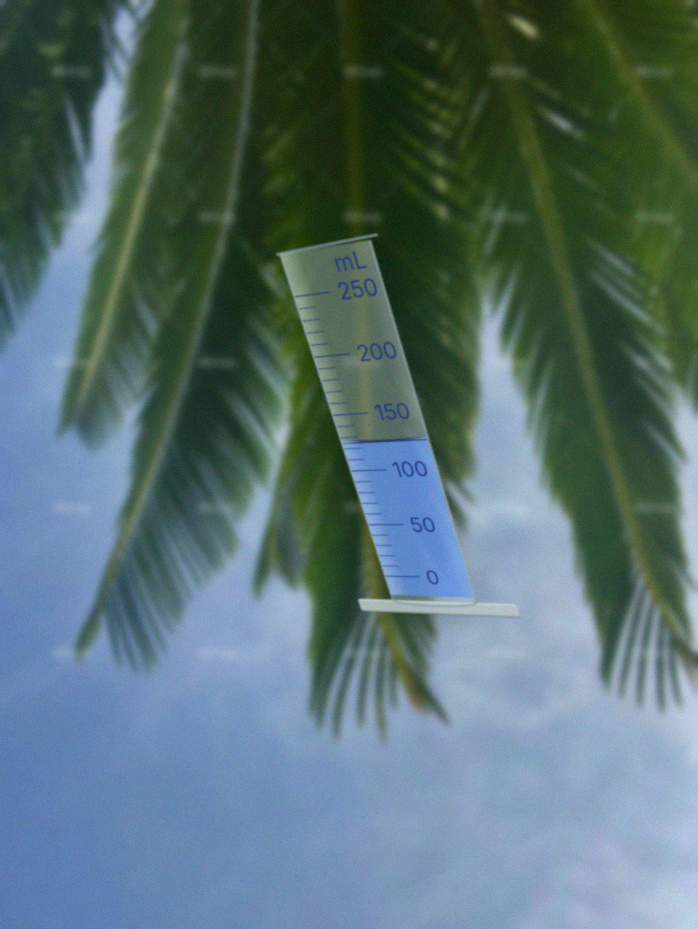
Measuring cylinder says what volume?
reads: 125 mL
